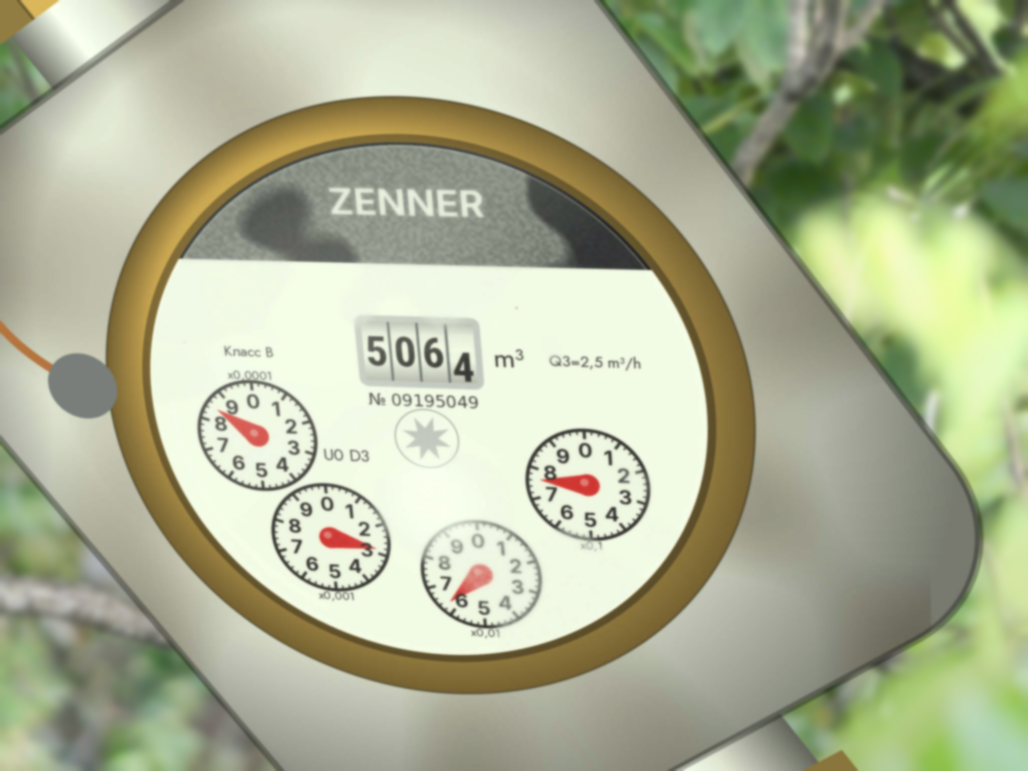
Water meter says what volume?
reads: 5063.7628 m³
